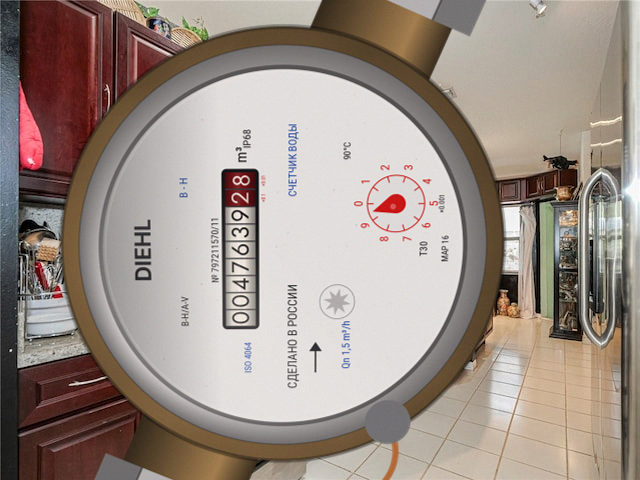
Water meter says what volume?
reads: 47639.279 m³
